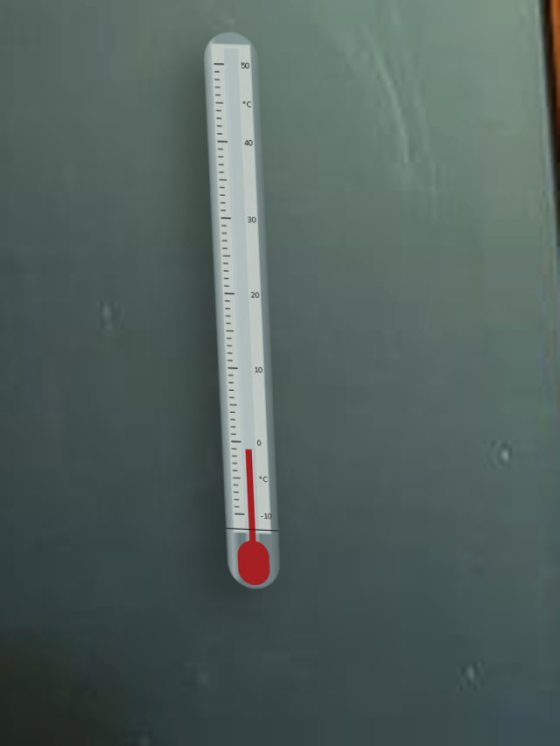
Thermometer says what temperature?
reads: -1 °C
